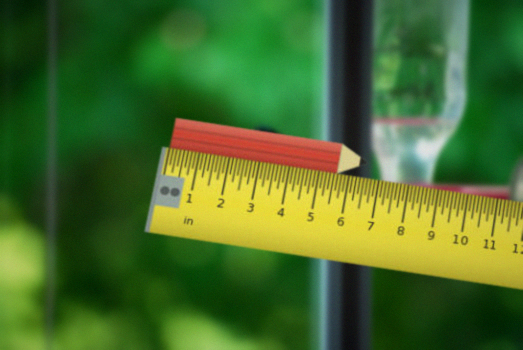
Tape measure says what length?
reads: 6.5 in
